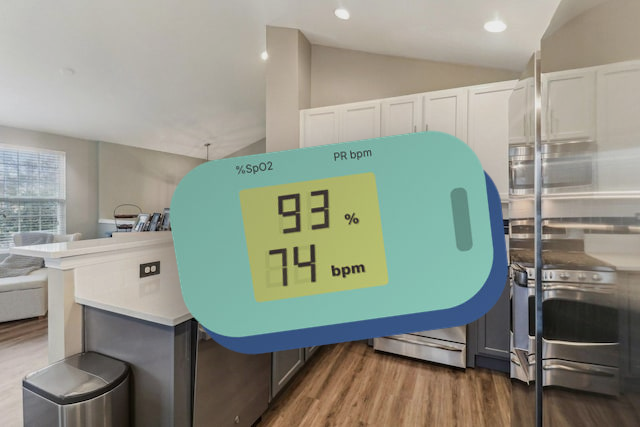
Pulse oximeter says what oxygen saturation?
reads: 93 %
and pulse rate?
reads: 74 bpm
